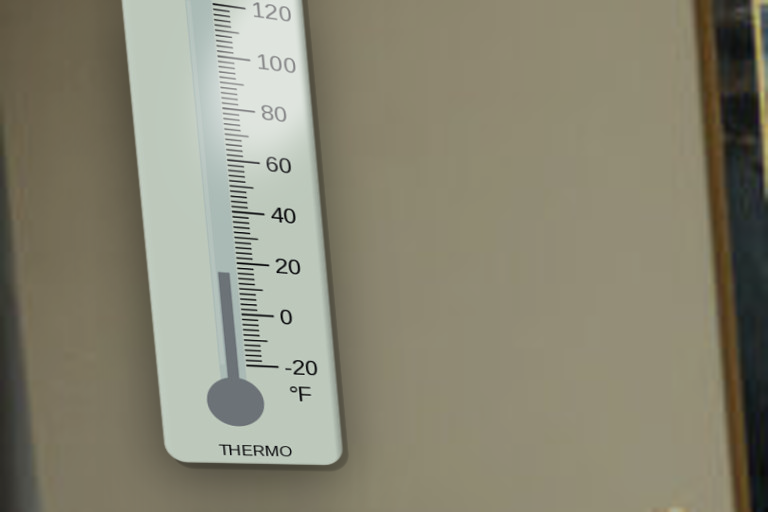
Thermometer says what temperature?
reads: 16 °F
